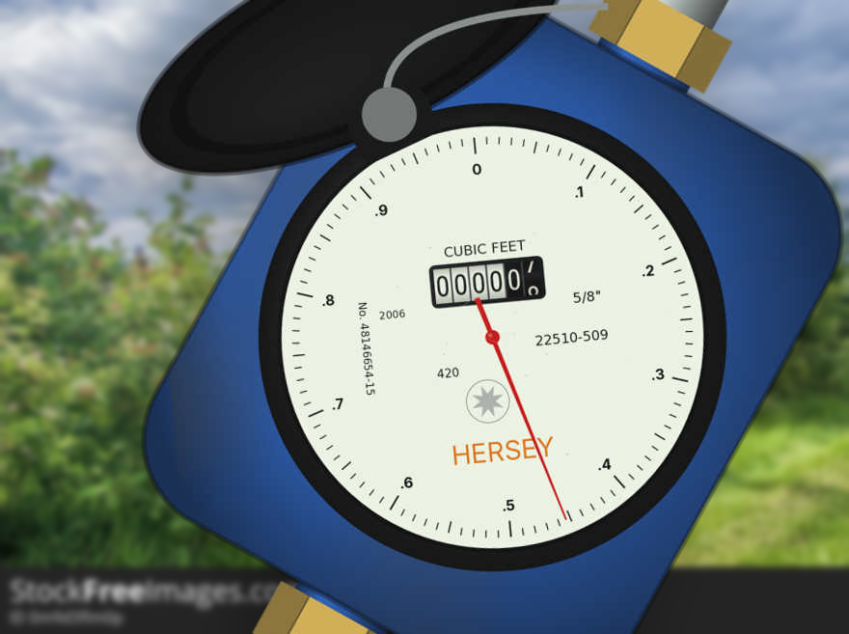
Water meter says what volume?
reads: 7.45 ft³
